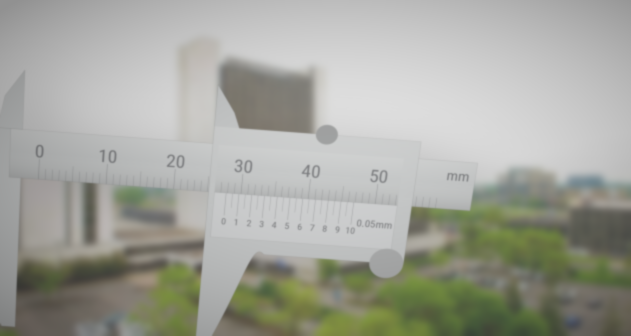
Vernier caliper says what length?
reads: 27.8 mm
